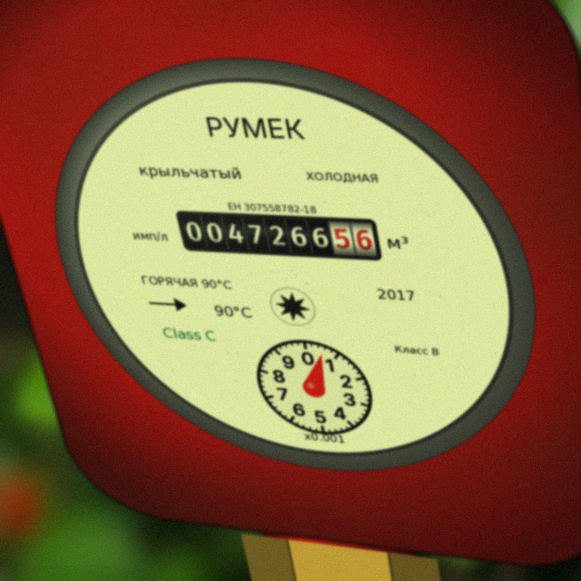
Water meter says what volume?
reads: 47266.560 m³
